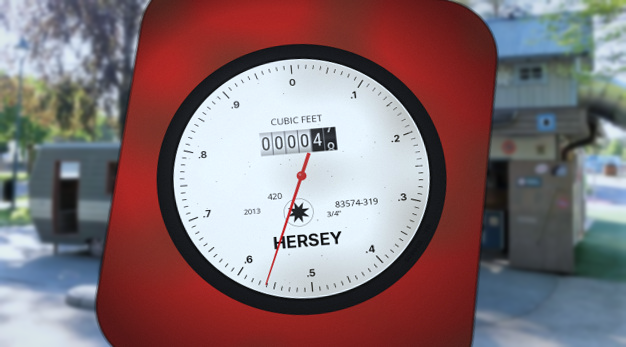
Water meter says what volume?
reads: 47.56 ft³
